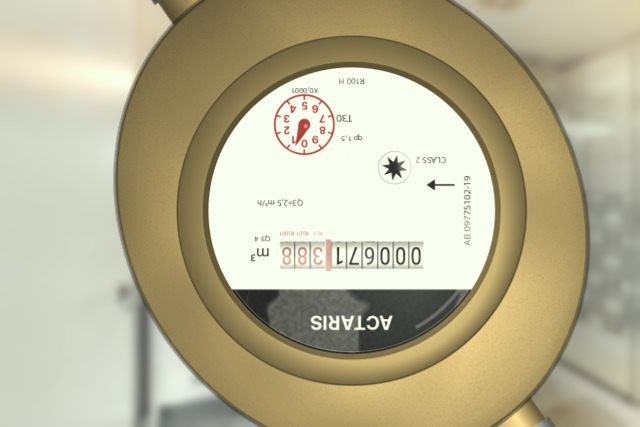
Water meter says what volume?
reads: 671.3880 m³
